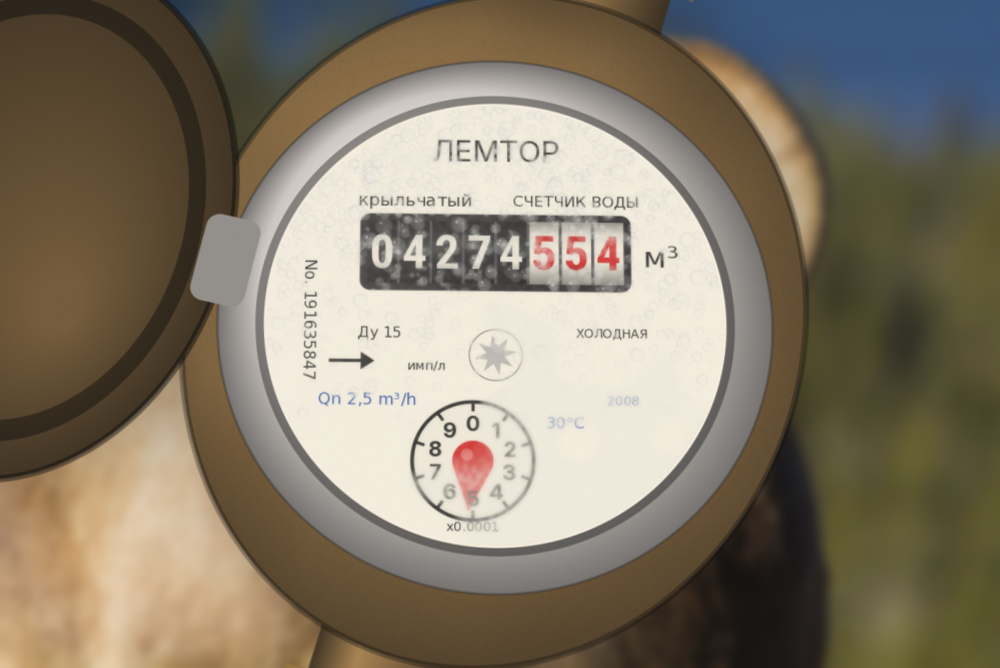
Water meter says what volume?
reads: 4274.5545 m³
